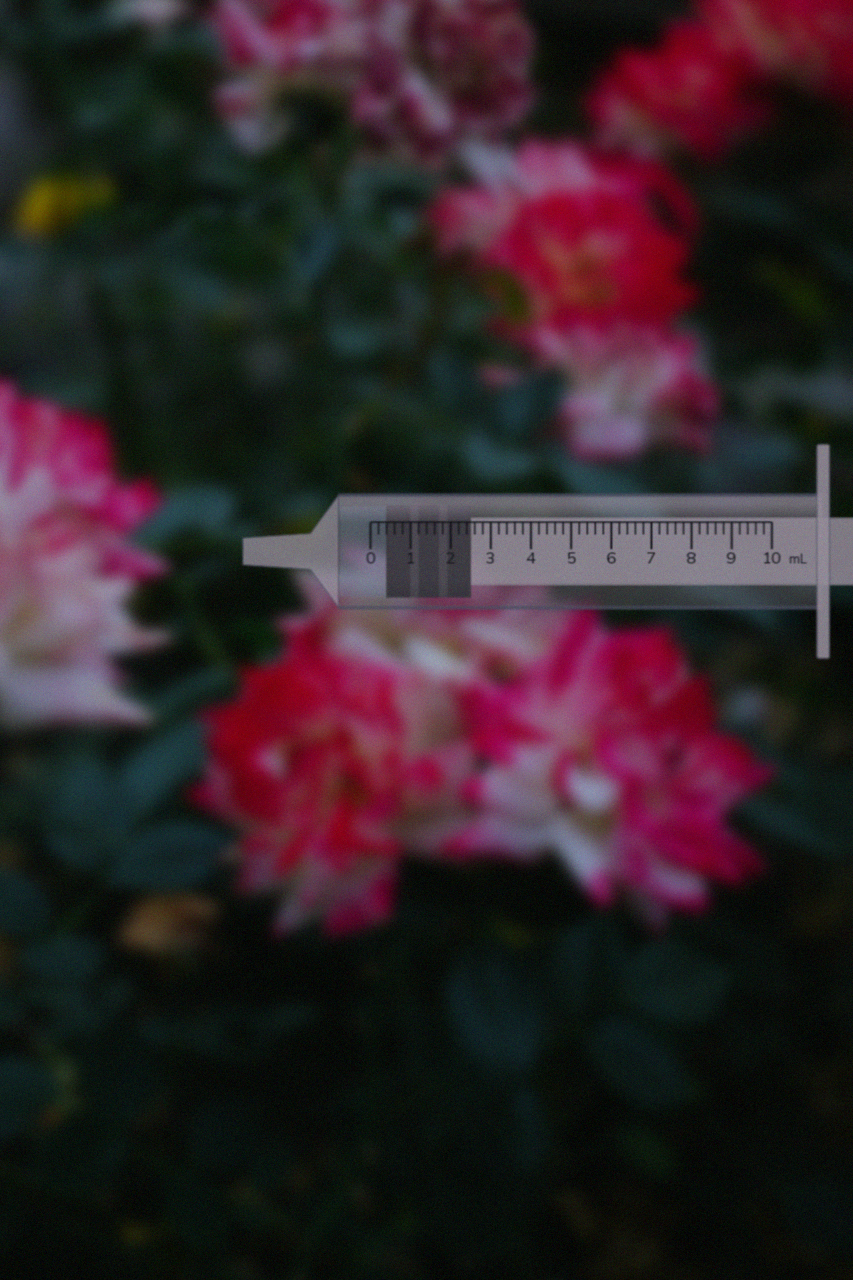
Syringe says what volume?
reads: 0.4 mL
